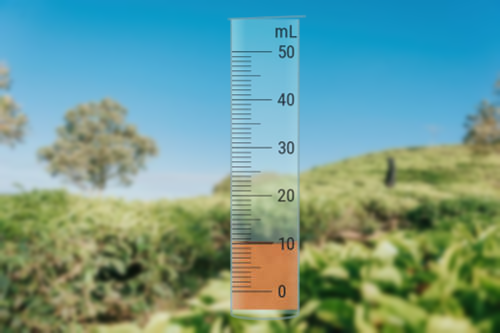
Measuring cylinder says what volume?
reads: 10 mL
